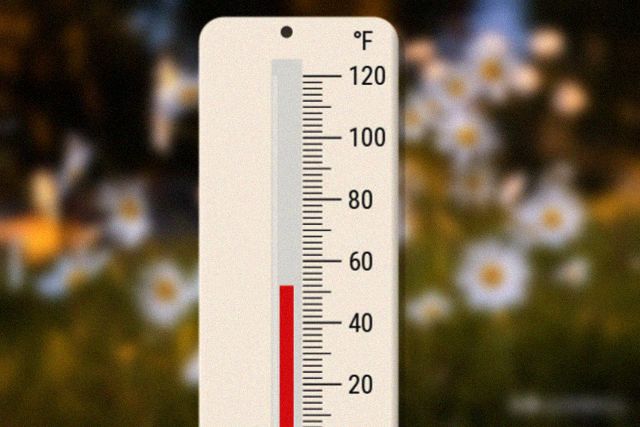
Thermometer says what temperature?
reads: 52 °F
